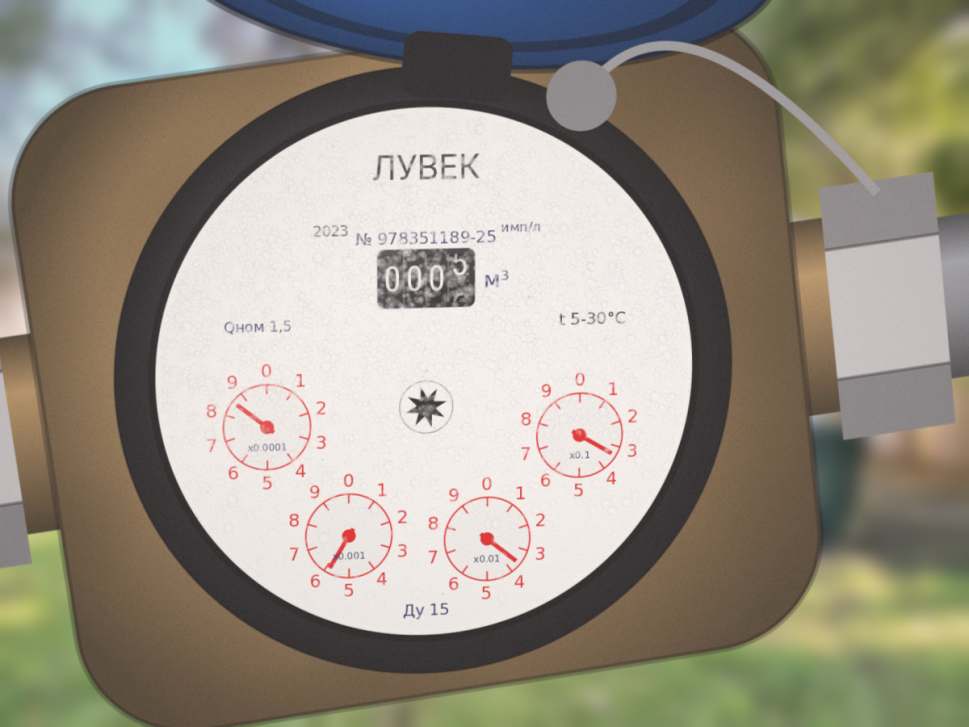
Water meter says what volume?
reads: 5.3358 m³
